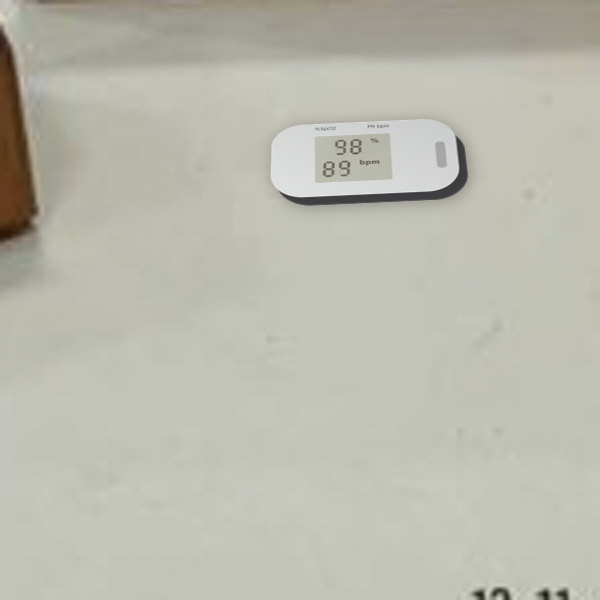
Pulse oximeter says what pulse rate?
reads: 89 bpm
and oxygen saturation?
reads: 98 %
